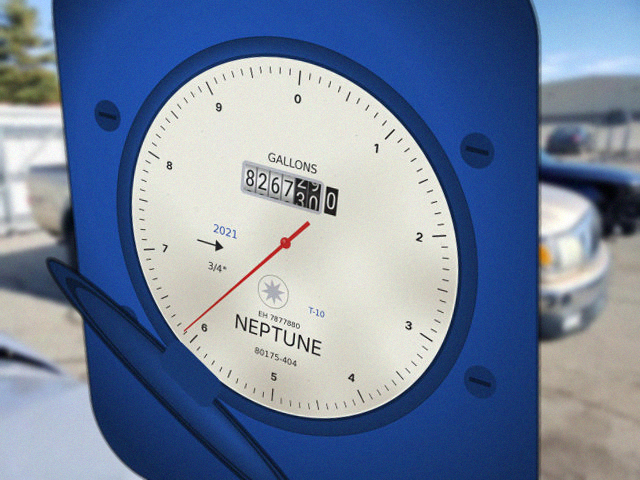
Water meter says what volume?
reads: 8267296.1 gal
